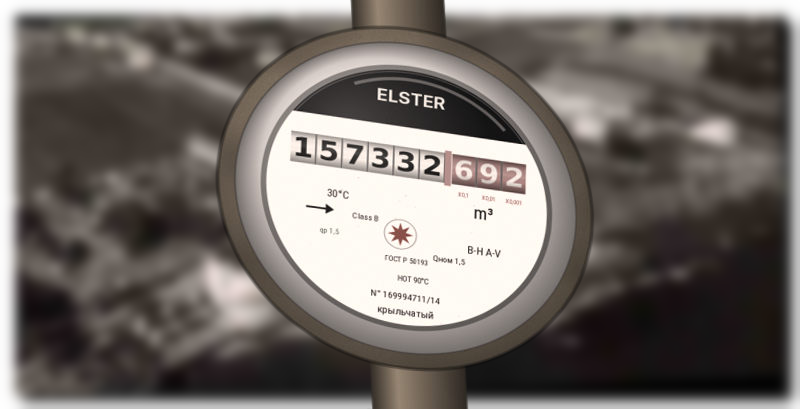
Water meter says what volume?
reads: 157332.692 m³
